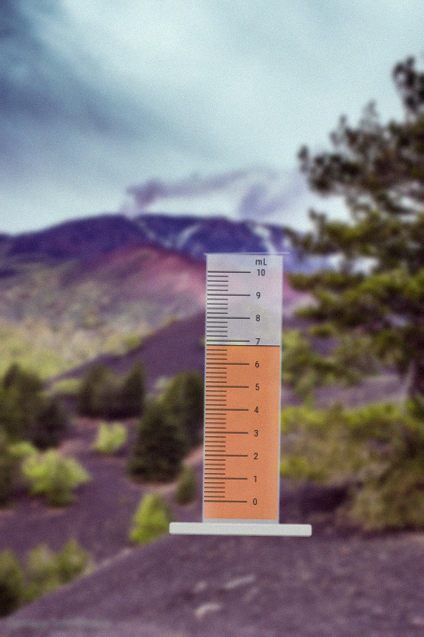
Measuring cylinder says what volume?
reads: 6.8 mL
